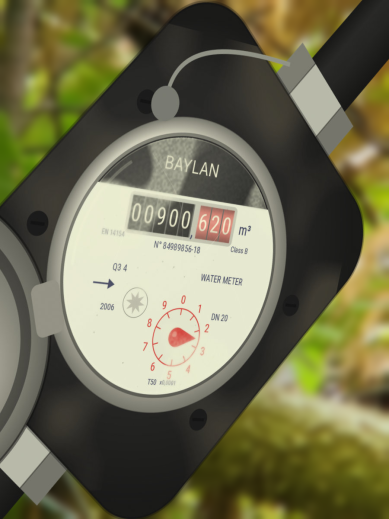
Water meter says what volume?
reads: 900.6202 m³
